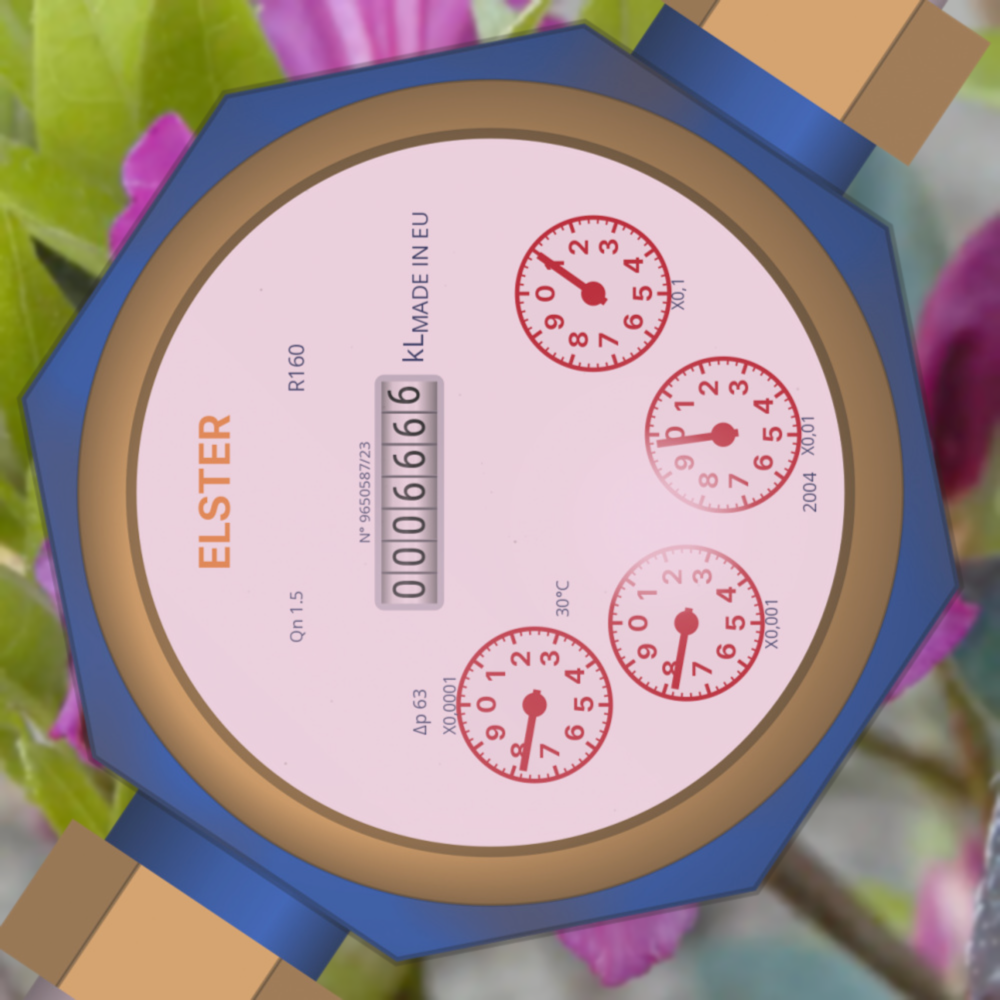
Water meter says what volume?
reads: 6666.0977 kL
